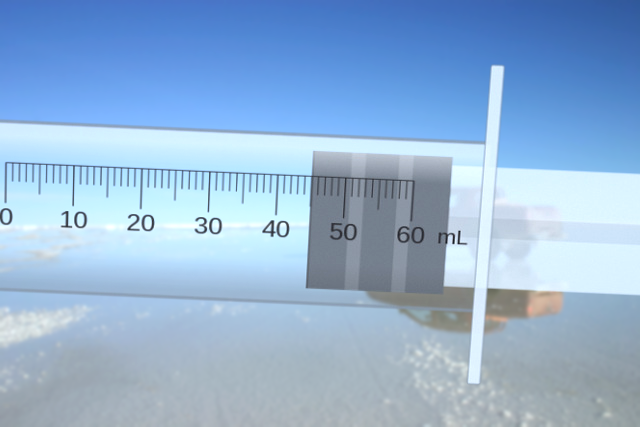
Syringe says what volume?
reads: 45 mL
